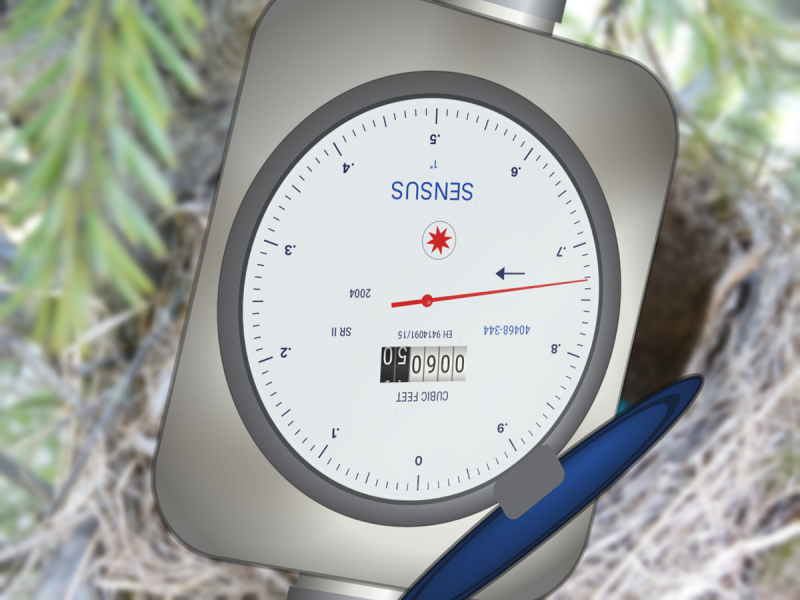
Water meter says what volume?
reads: 6049.73 ft³
